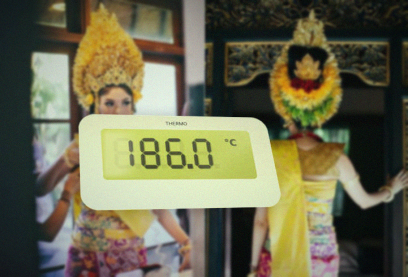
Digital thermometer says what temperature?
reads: 186.0 °C
